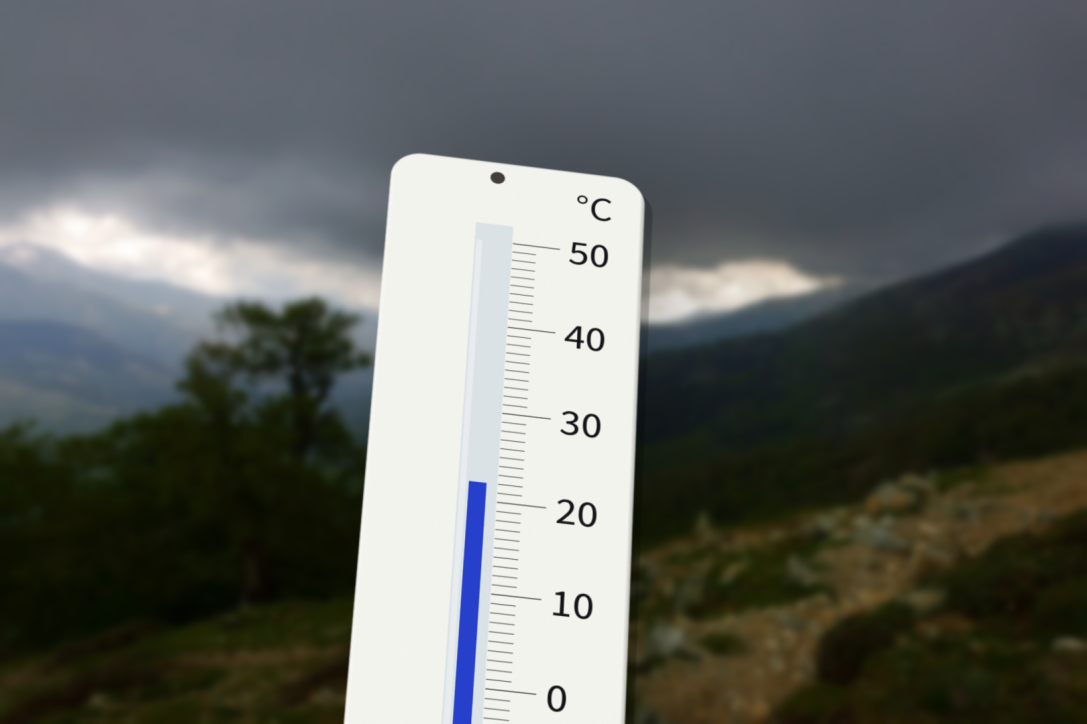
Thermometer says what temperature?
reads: 22 °C
